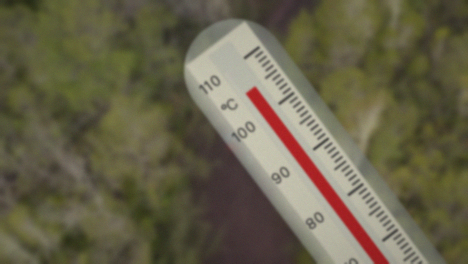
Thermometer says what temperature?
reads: 105 °C
